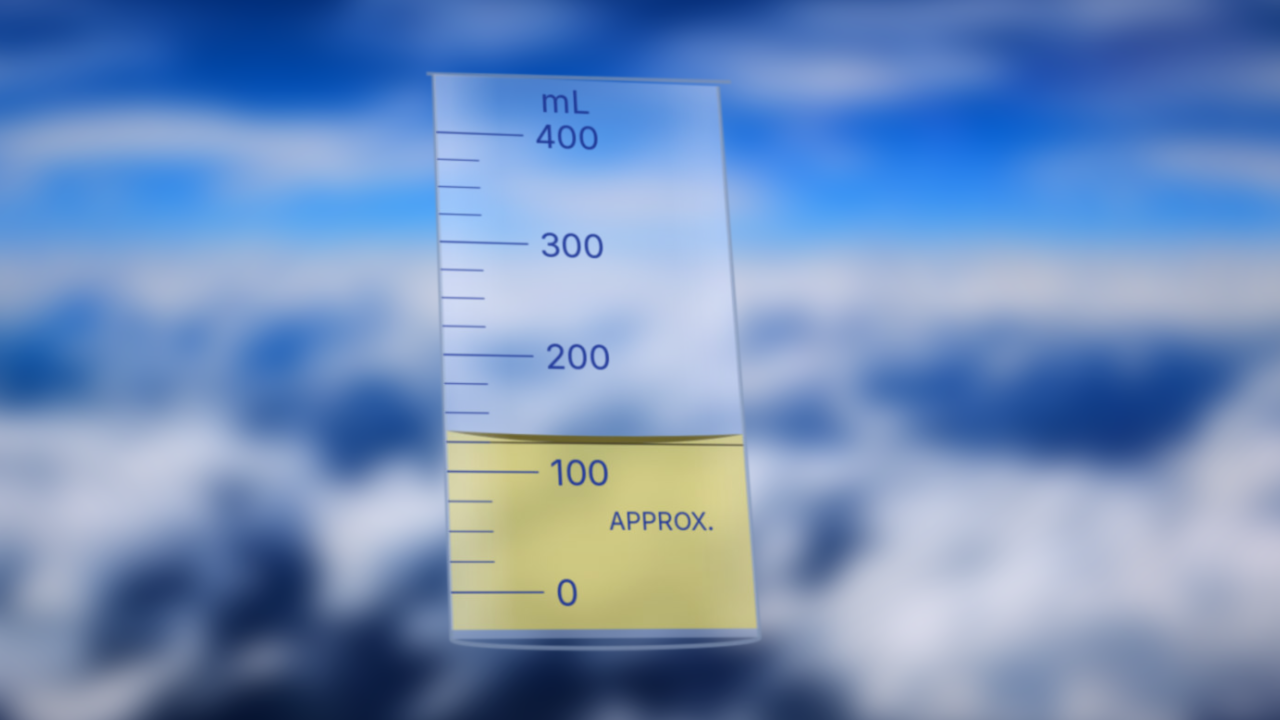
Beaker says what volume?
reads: 125 mL
